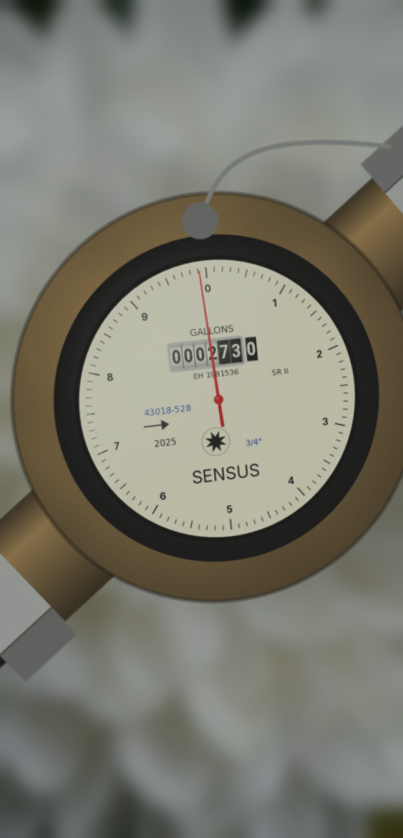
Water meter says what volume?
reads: 2729.9 gal
